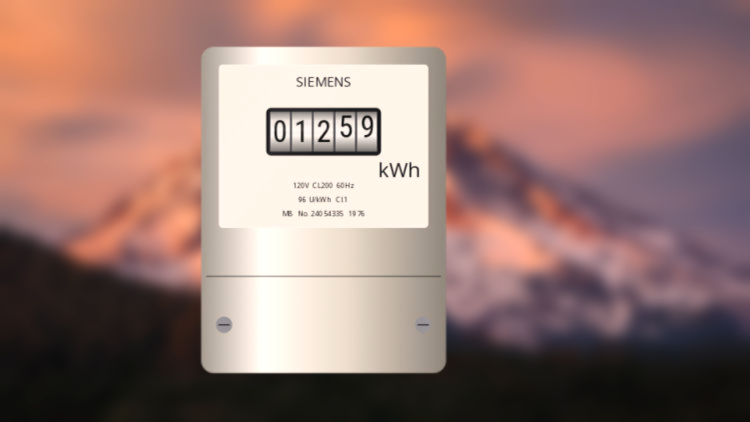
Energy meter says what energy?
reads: 1259 kWh
